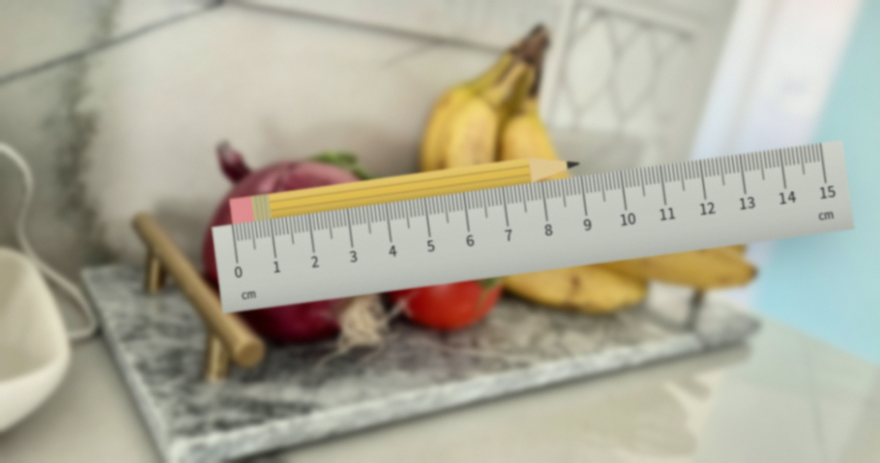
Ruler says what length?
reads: 9 cm
